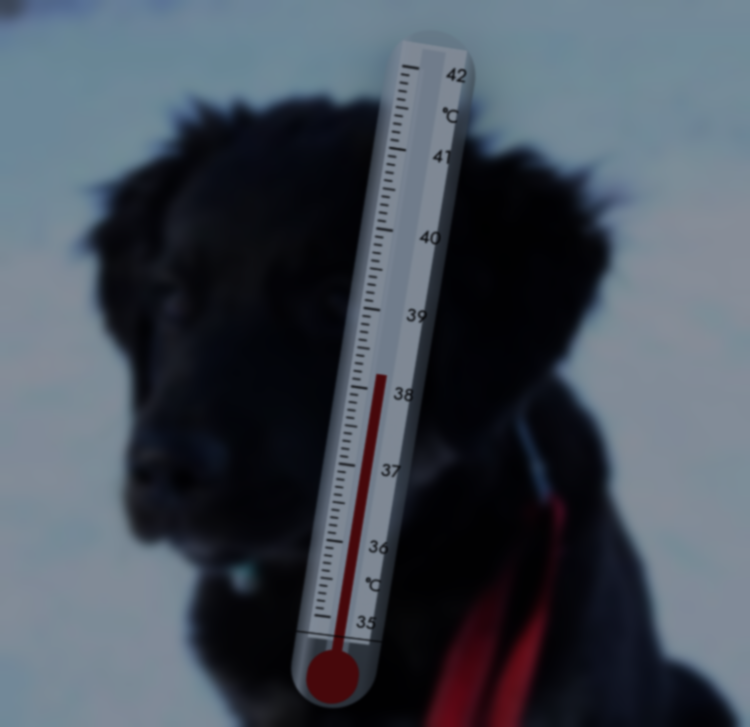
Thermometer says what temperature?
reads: 38.2 °C
